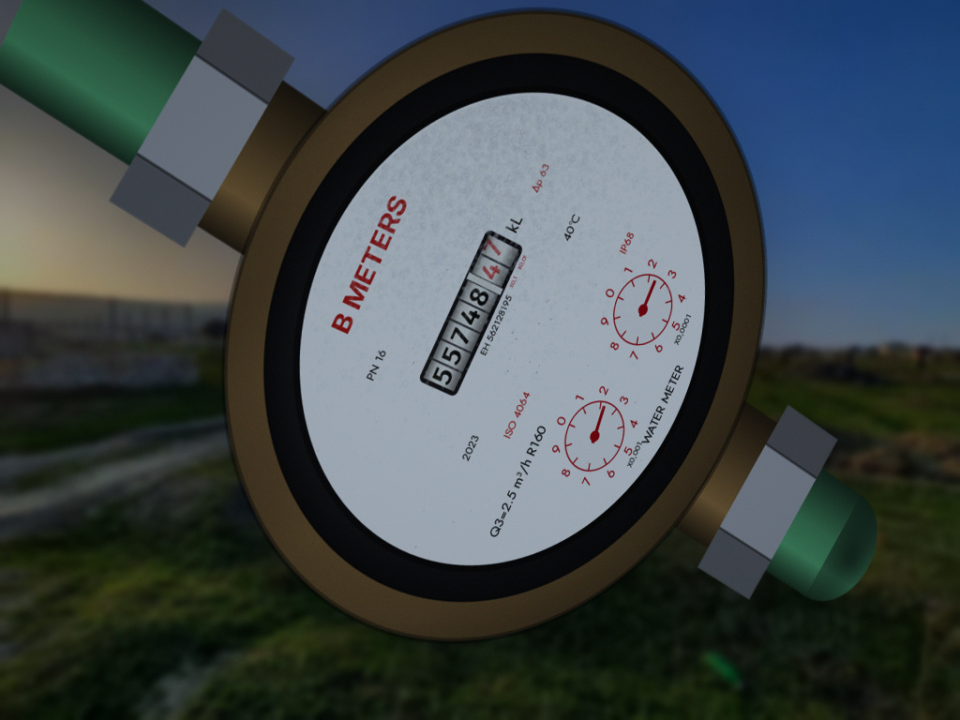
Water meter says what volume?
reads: 55748.4722 kL
